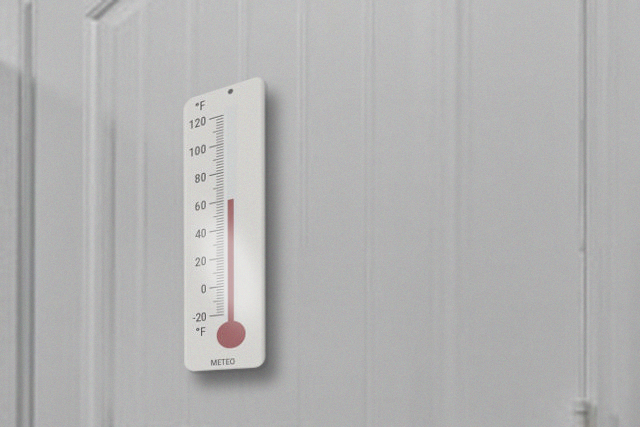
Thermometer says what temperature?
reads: 60 °F
